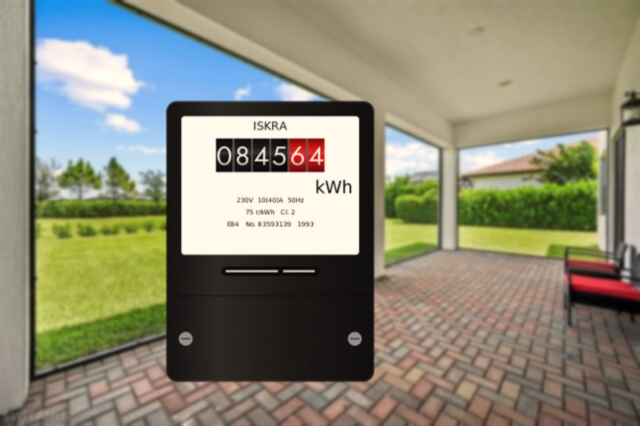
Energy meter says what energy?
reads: 845.64 kWh
